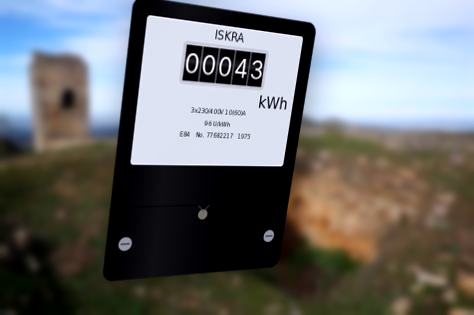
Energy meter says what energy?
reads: 43 kWh
